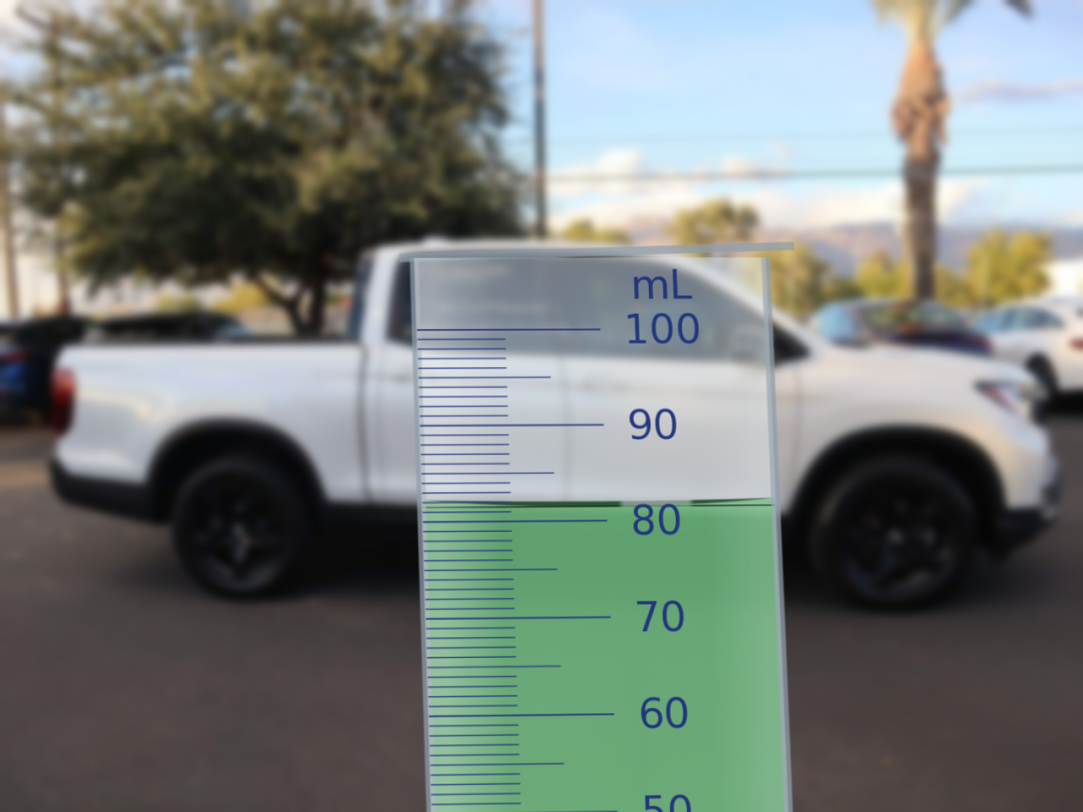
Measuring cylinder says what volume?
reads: 81.5 mL
